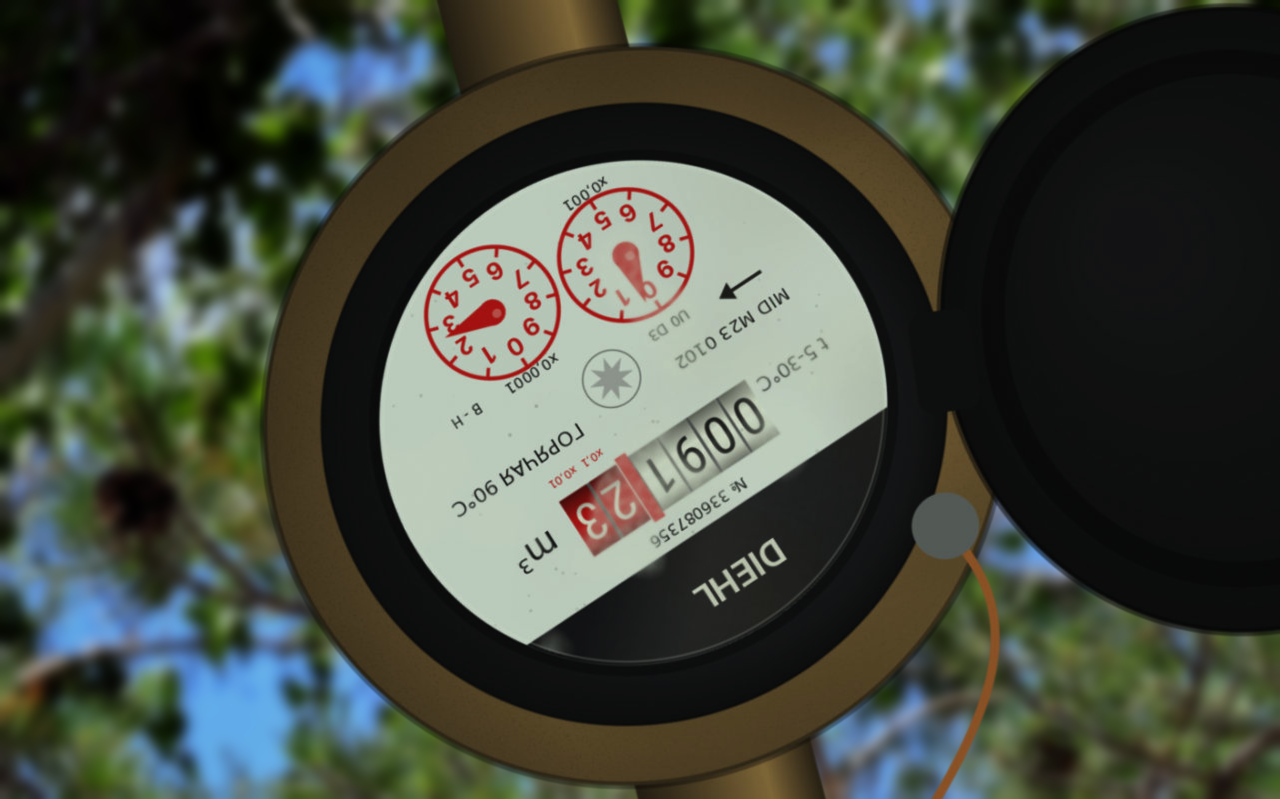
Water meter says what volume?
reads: 91.2302 m³
